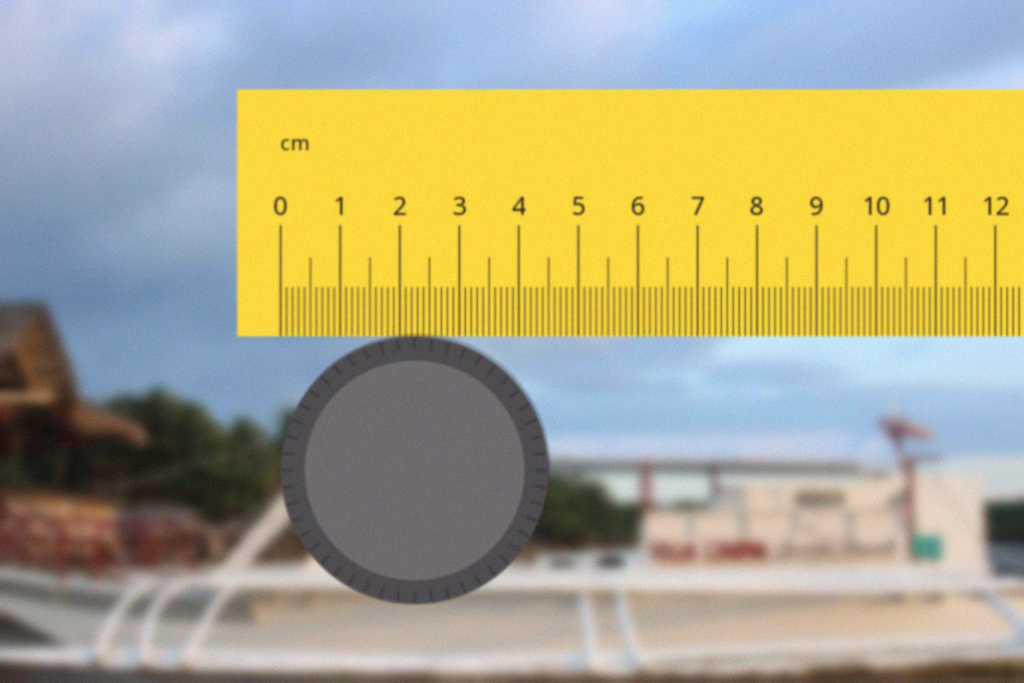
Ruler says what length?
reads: 4.5 cm
